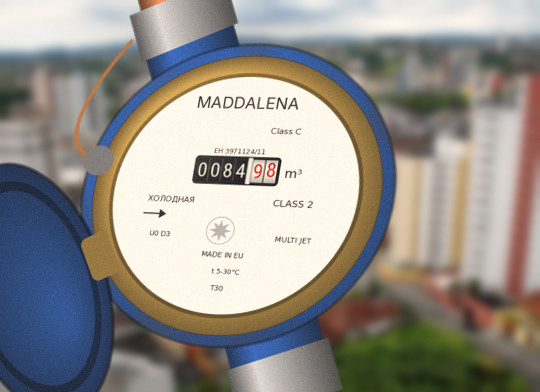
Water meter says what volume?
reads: 84.98 m³
